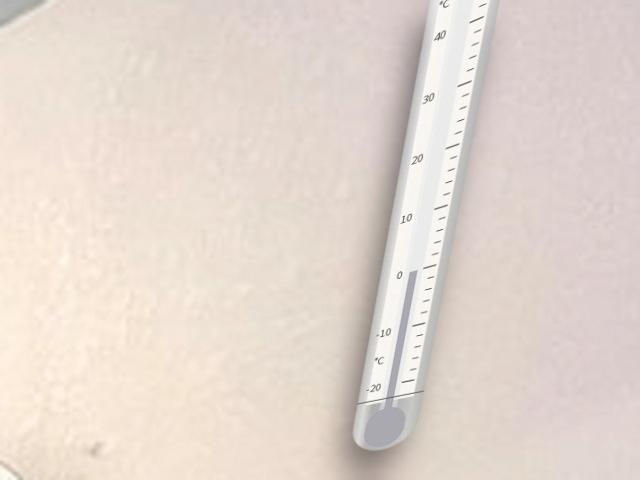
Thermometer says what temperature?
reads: 0 °C
